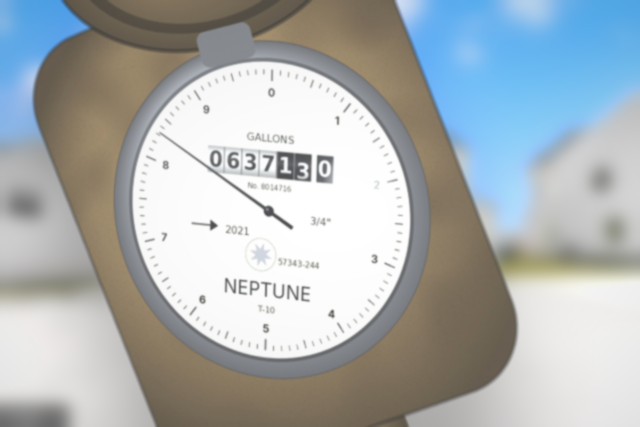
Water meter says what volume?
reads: 637128.3 gal
